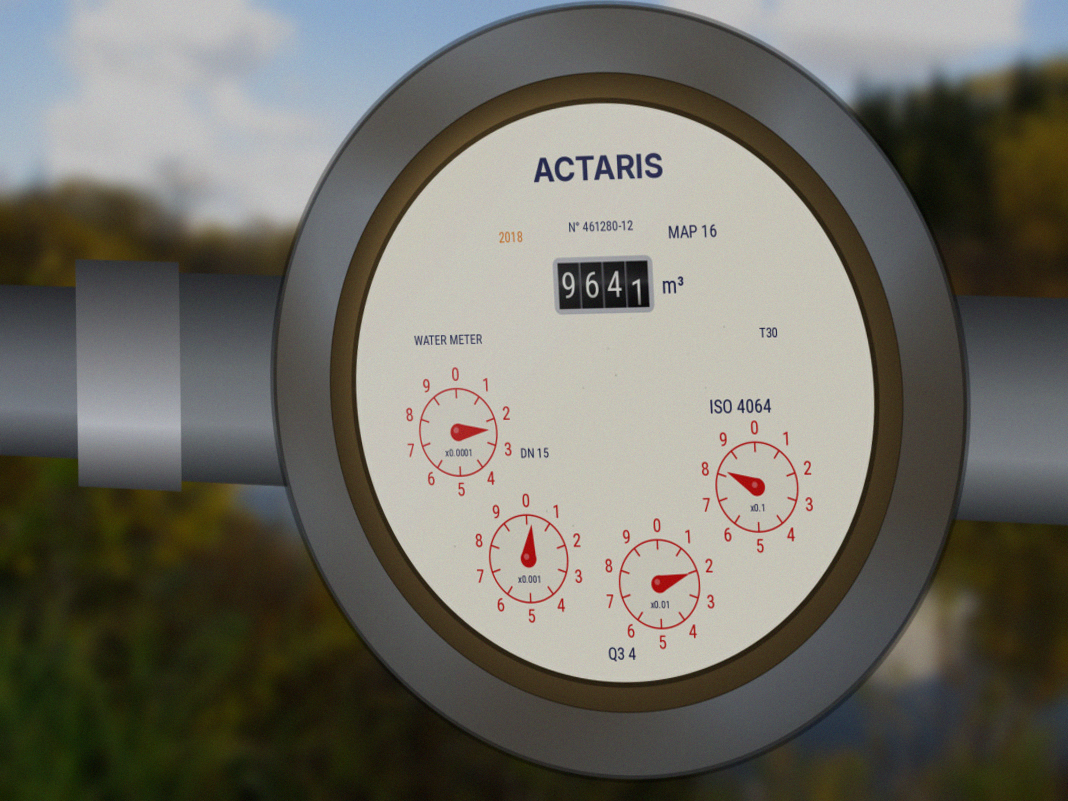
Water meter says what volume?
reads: 9640.8202 m³
